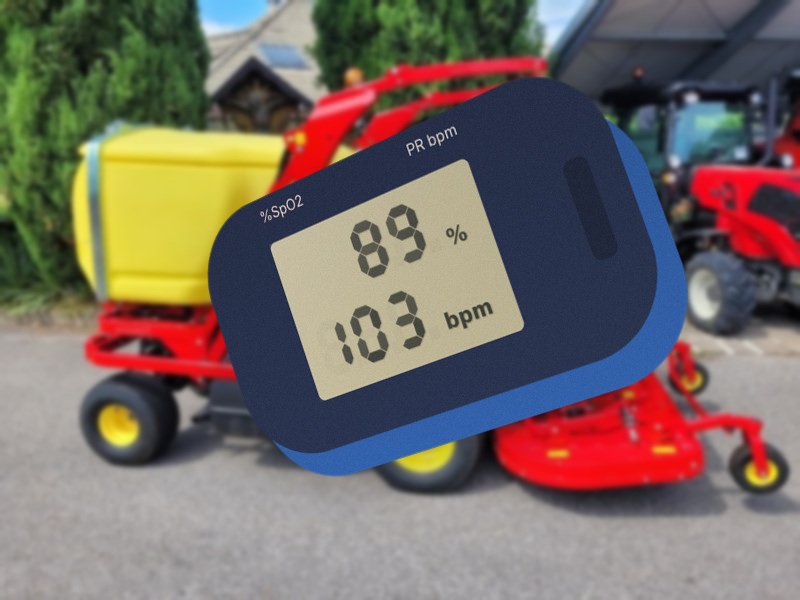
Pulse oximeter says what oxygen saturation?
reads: 89 %
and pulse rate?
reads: 103 bpm
